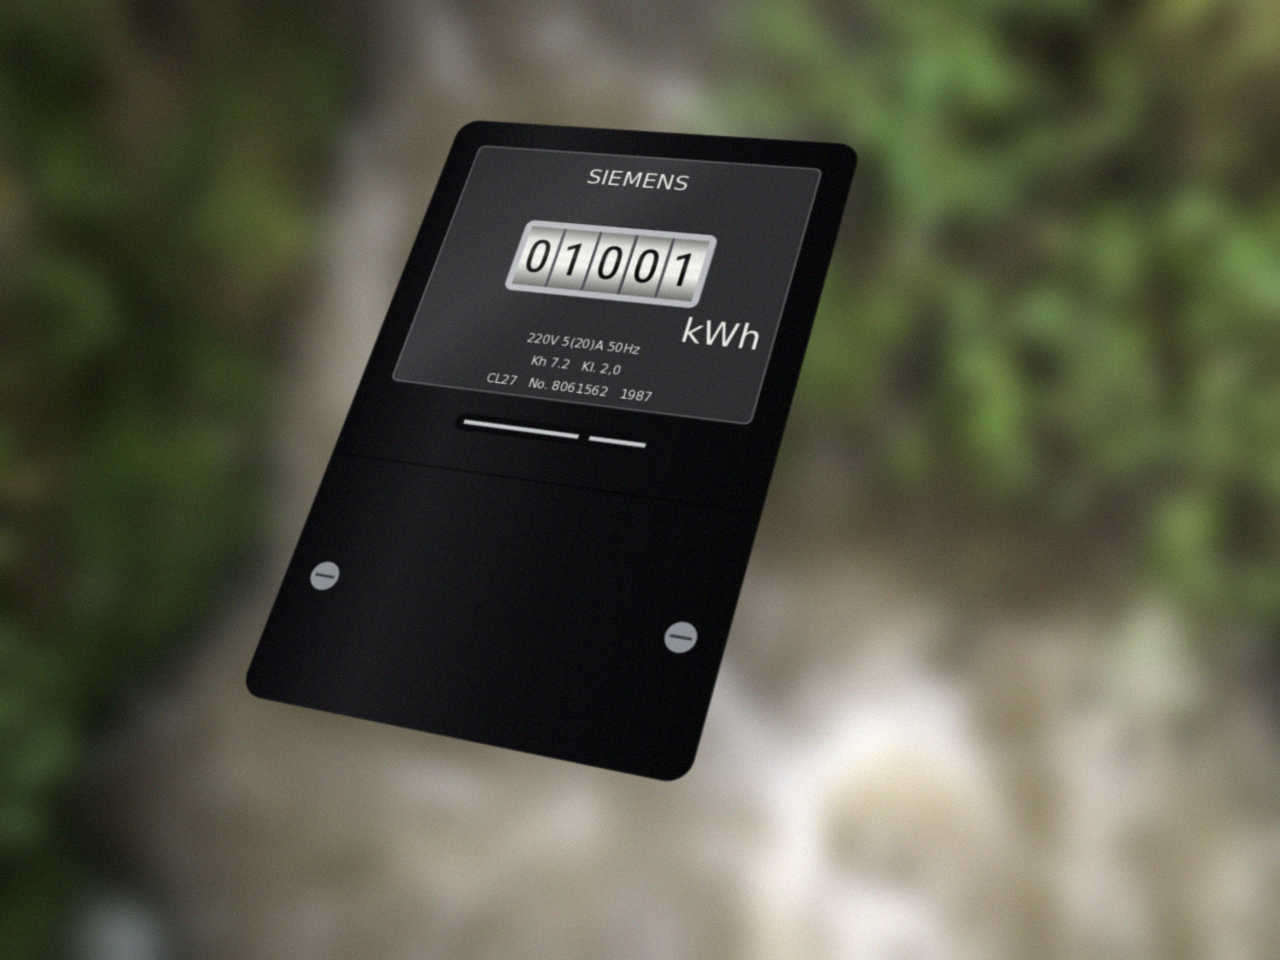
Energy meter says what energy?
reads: 1001 kWh
